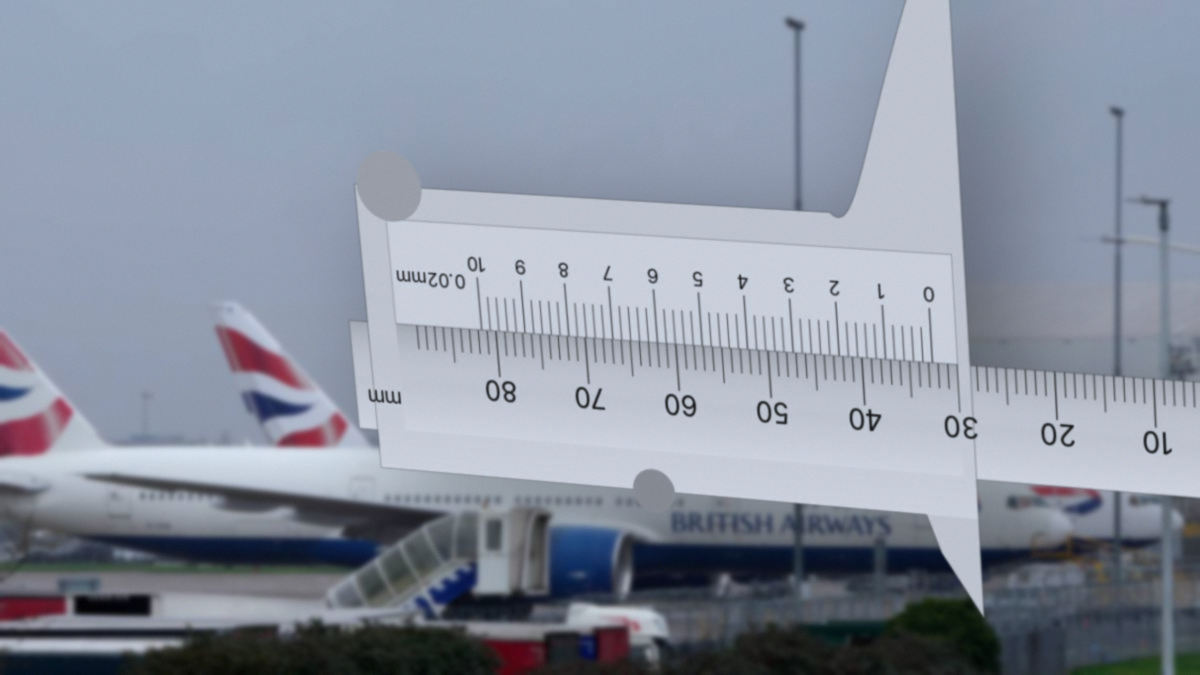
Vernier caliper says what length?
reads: 32.6 mm
